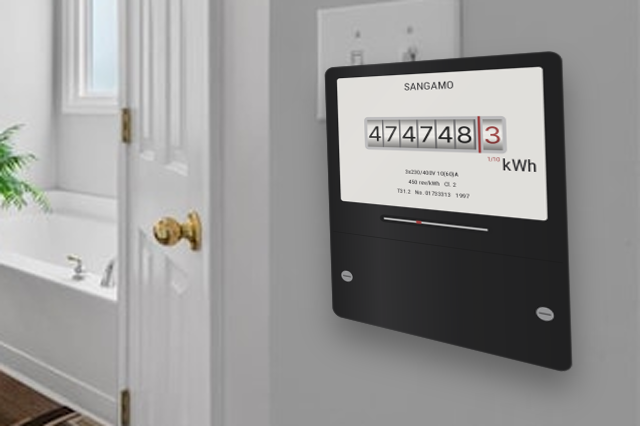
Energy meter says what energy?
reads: 474748.3 kWh
